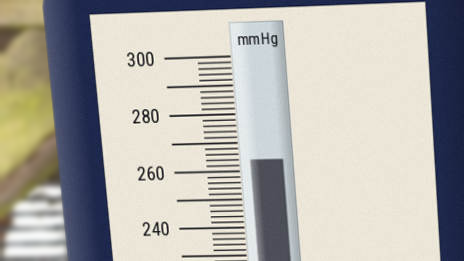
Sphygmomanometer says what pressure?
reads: 264 mmHg
